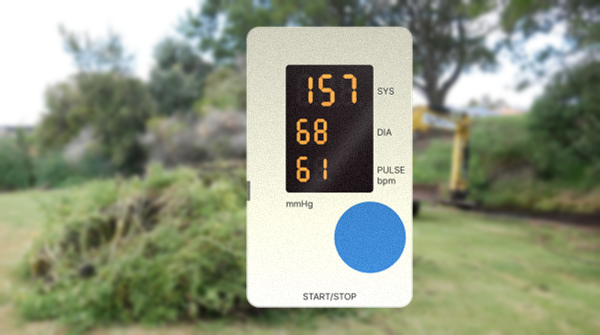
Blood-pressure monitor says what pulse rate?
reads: 61 bpm
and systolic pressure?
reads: 157 mmHg
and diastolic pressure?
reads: 68 mmHg
